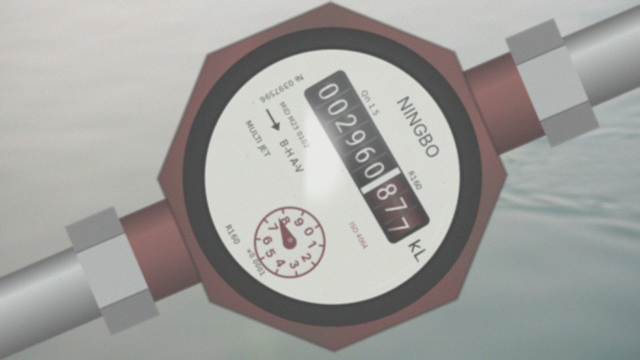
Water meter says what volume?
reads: 2960.8767 kL
